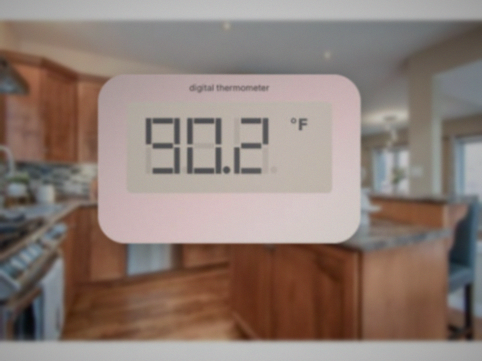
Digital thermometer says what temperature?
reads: 90.2 °F
